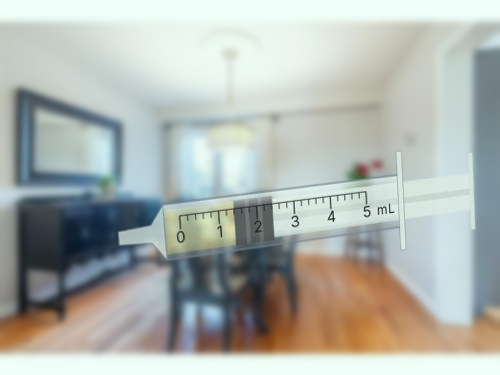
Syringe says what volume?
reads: 1.4 mL
